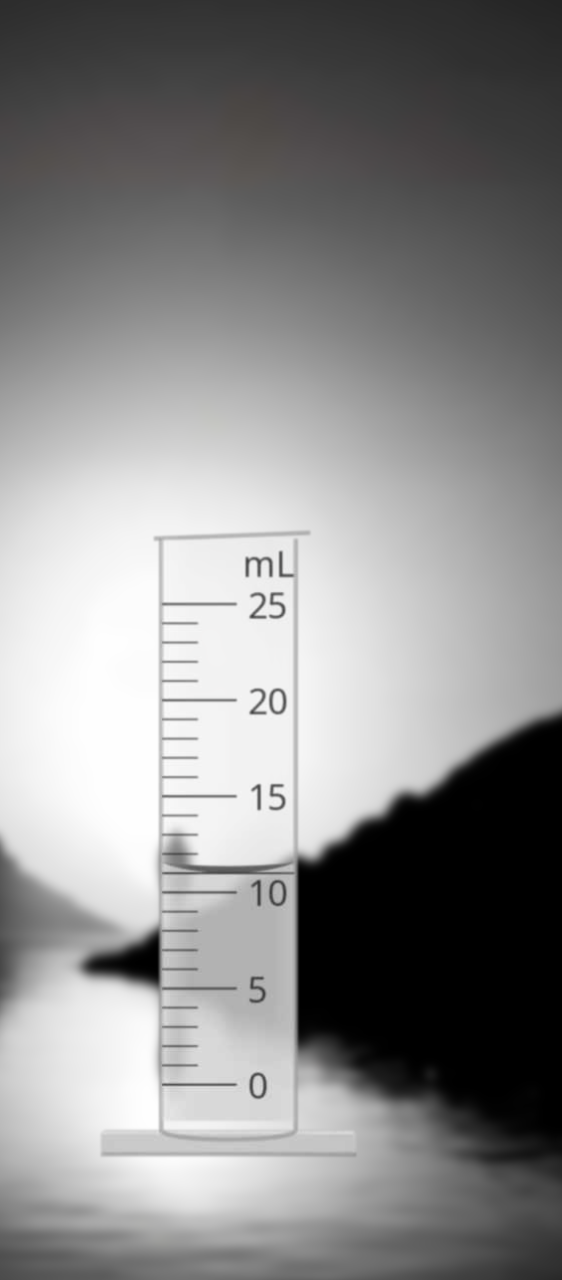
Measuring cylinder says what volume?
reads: 11 mL
